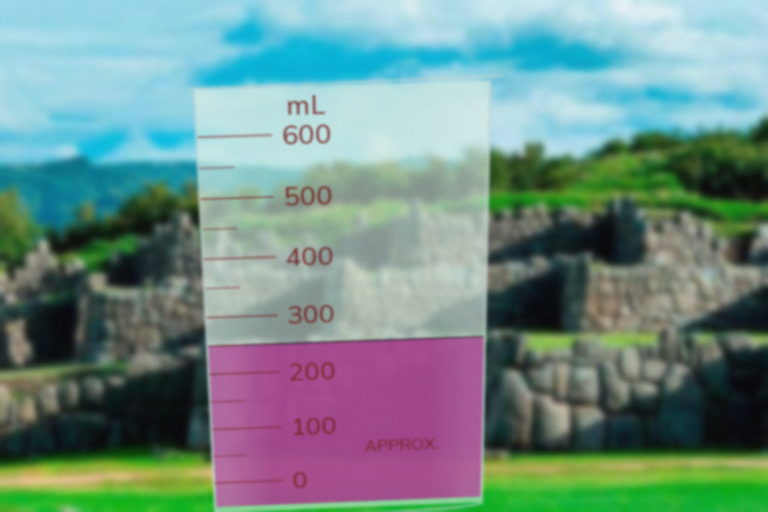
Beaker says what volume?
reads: 250 mL
